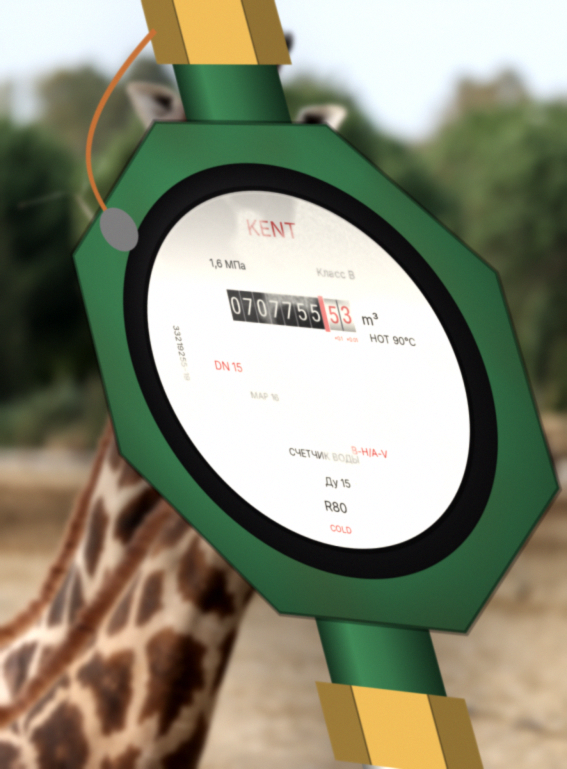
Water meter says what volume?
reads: 707755.53 m³
